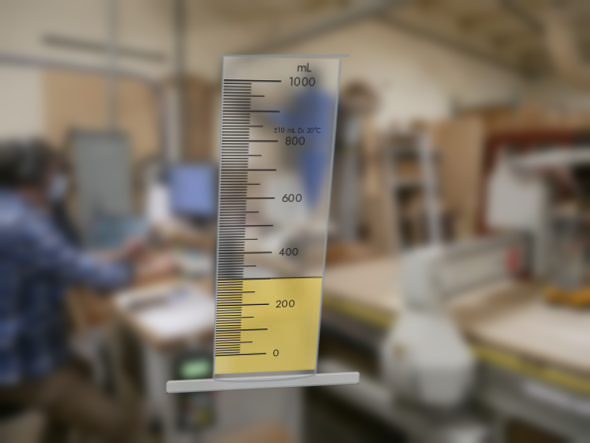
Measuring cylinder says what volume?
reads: 300 mL
